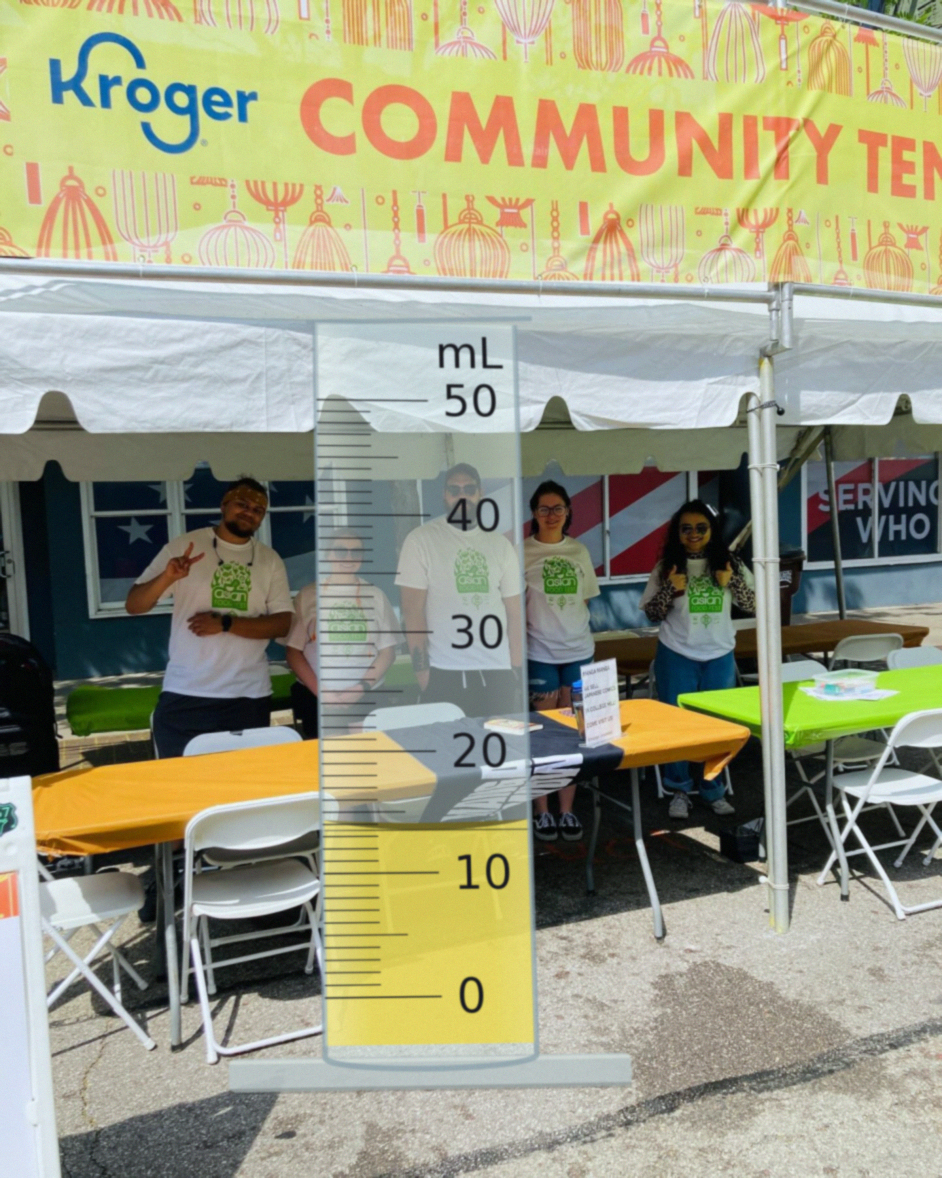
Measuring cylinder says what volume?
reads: 13.5 mL
